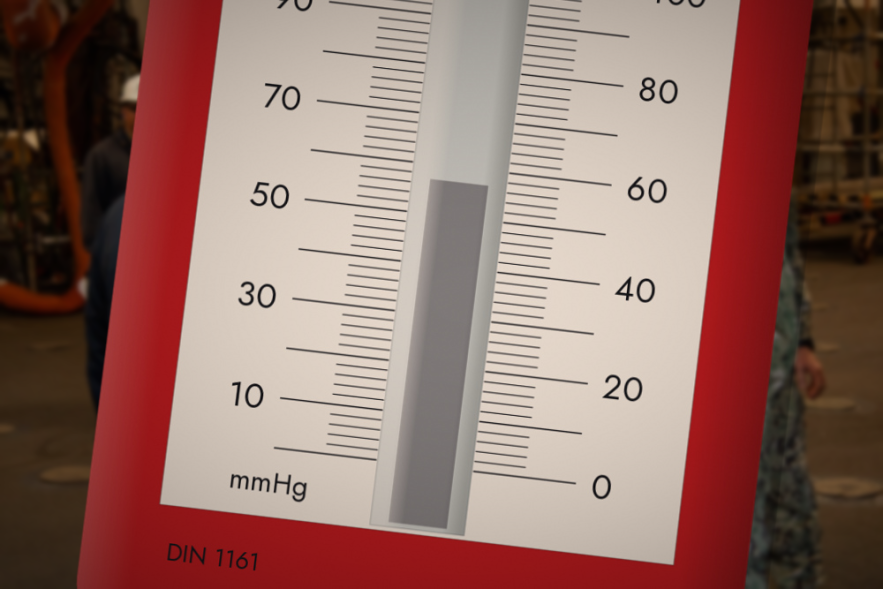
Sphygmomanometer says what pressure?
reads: 57 mmHg
